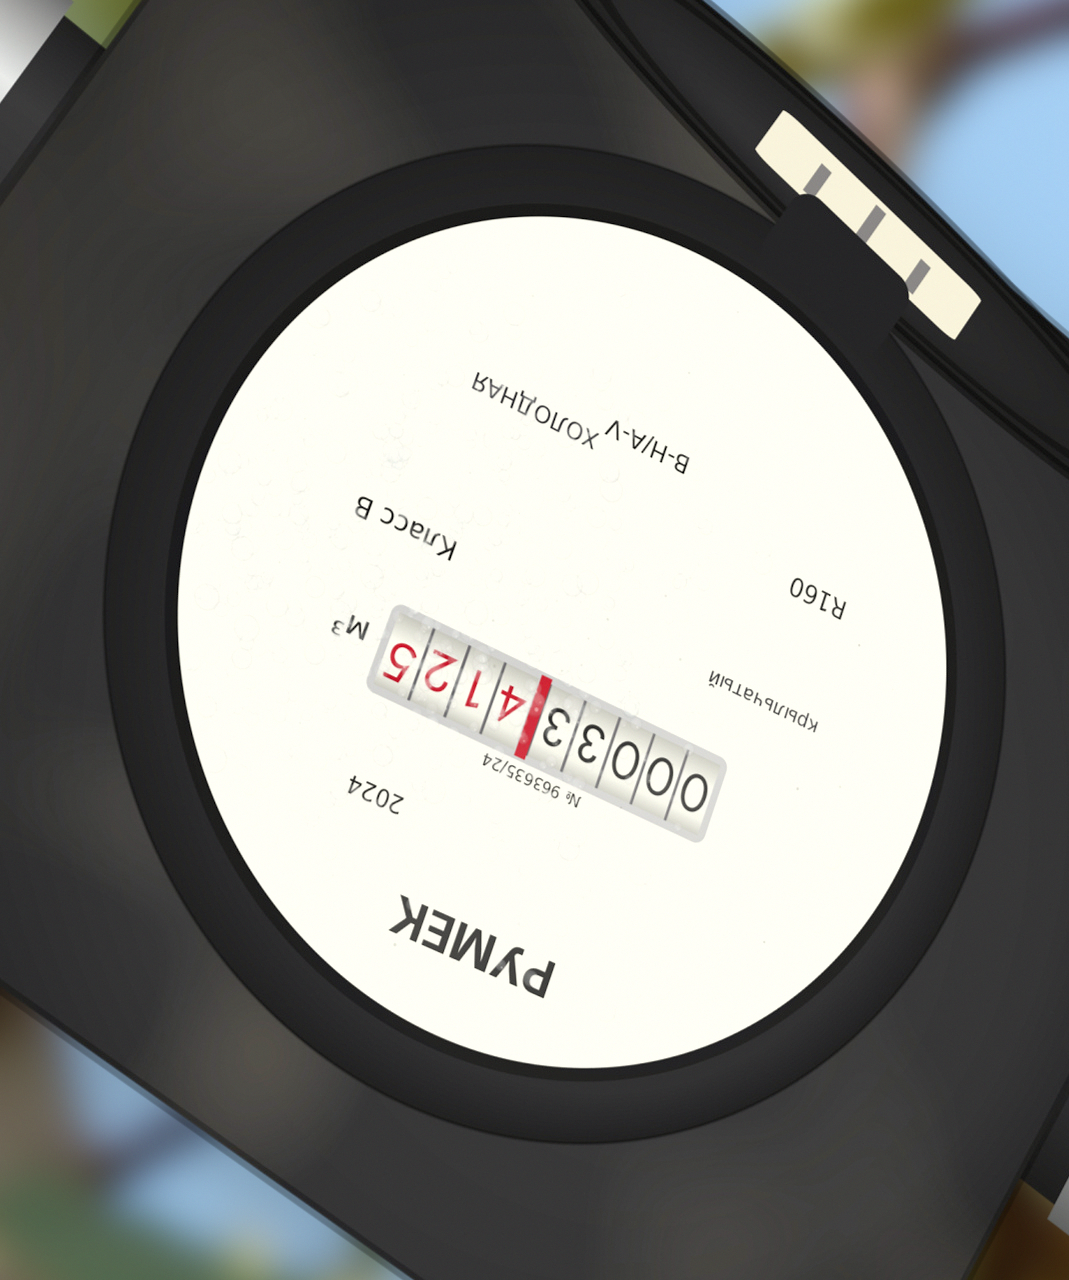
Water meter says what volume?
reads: 33.4125 m³
